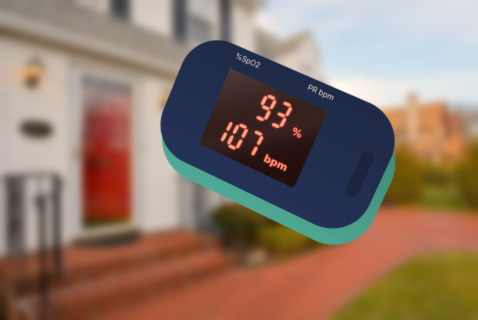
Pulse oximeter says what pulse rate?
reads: 107 bpm
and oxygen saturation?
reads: 93 %
